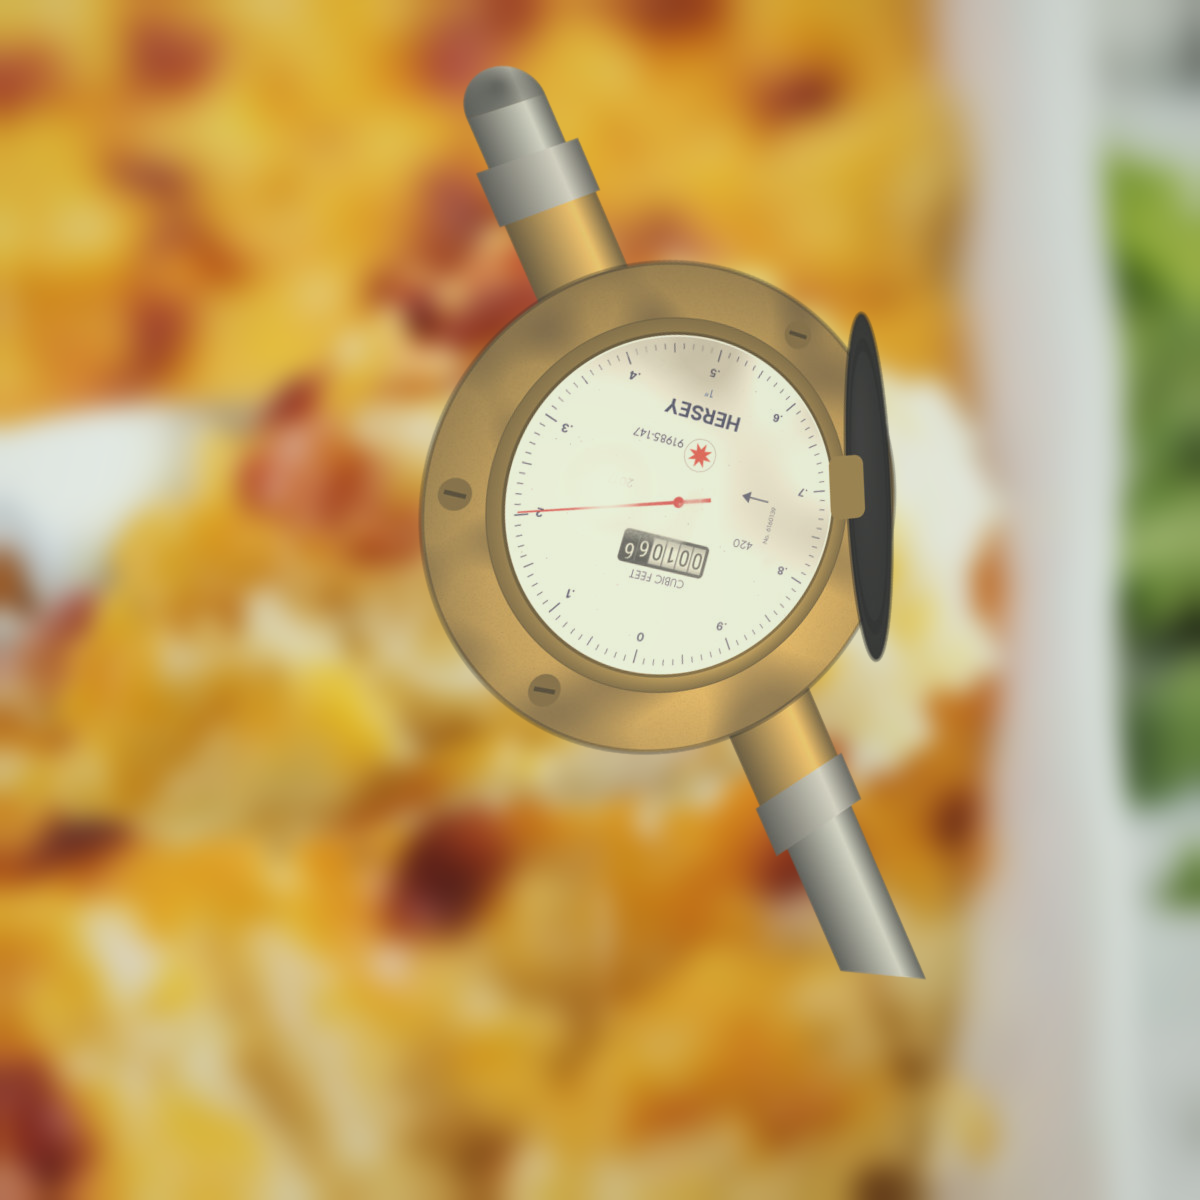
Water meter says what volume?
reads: 1066.20 ft³
